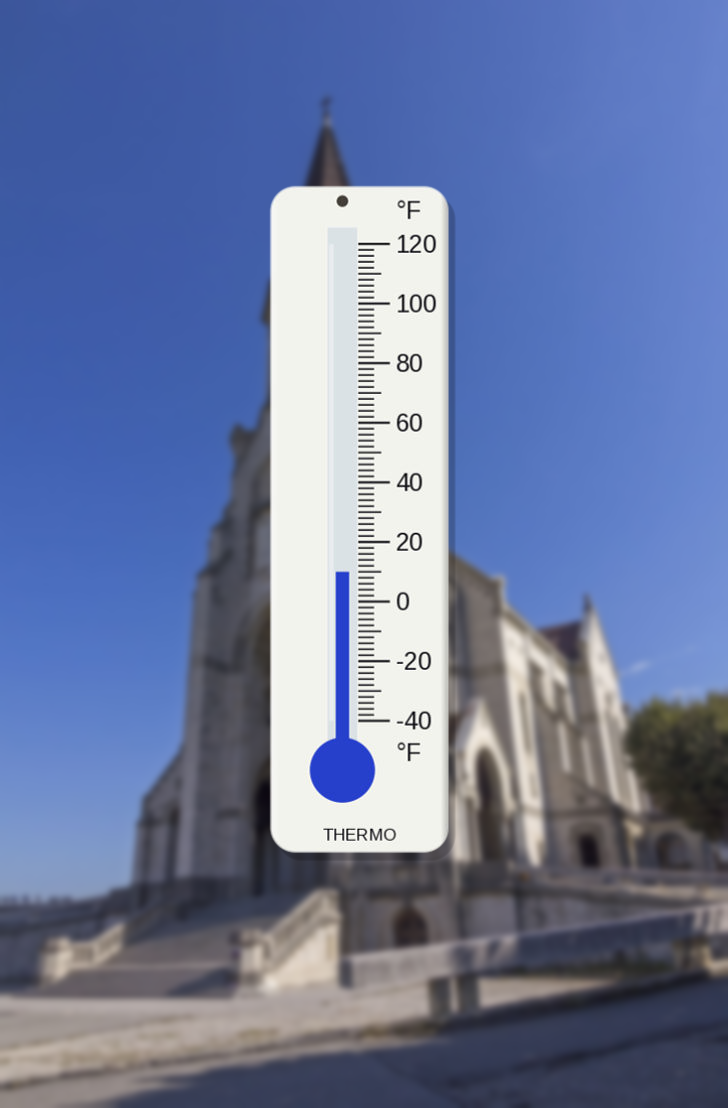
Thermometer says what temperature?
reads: 10 °F
